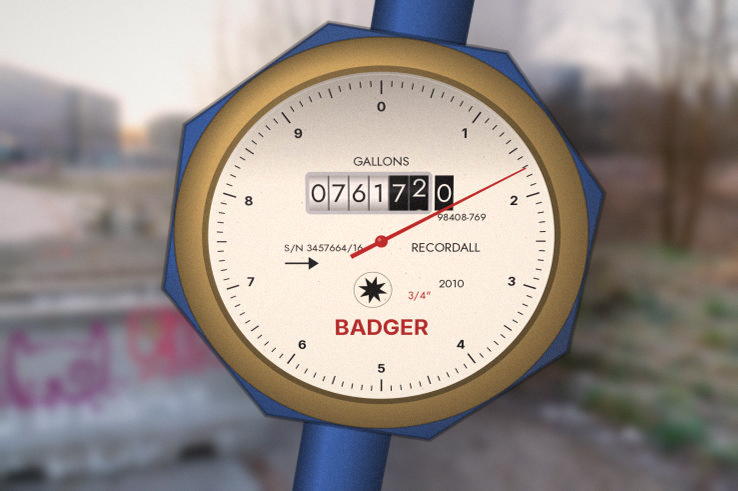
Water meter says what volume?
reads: 761721.7 gal
